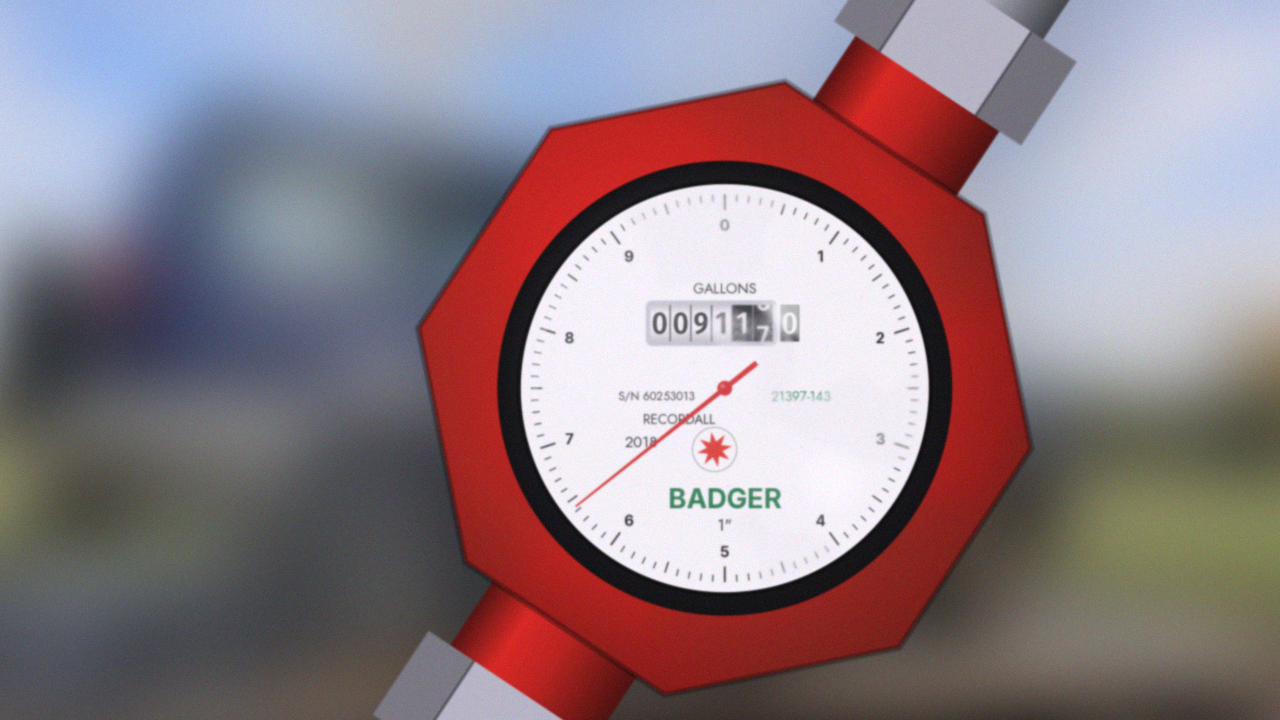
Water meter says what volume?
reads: 91166.4 gal
